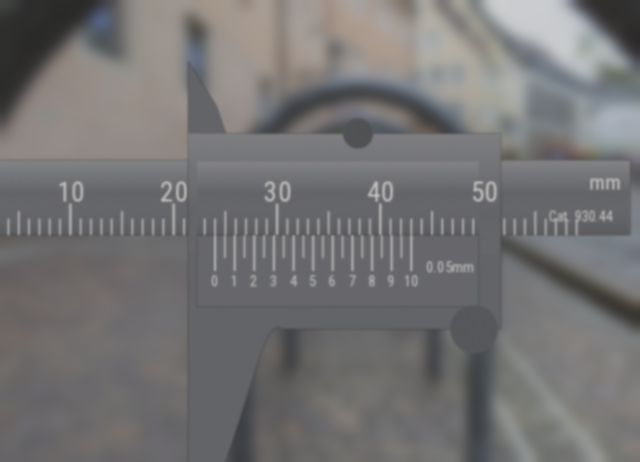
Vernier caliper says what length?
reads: 24.0 mm
